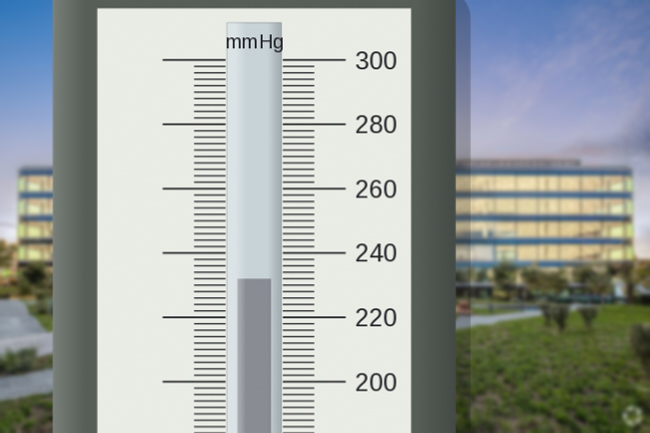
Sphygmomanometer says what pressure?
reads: 232 mmHg
